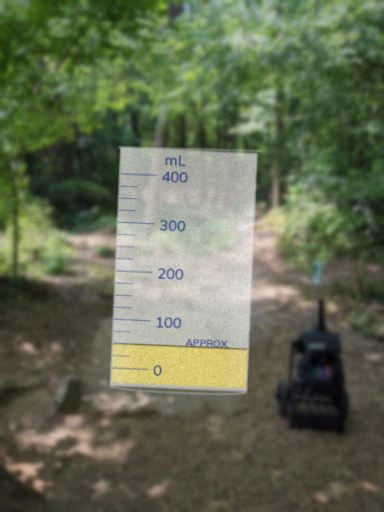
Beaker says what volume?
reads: 50 mL
